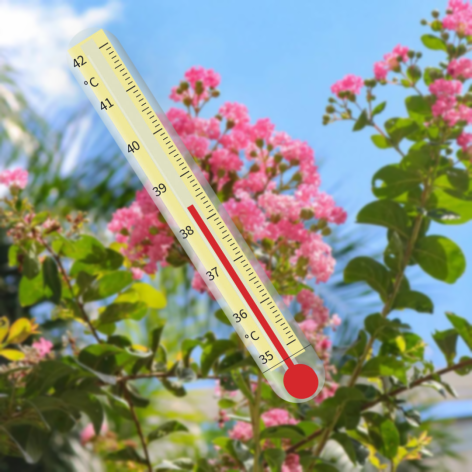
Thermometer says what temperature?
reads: 38.4 °C
